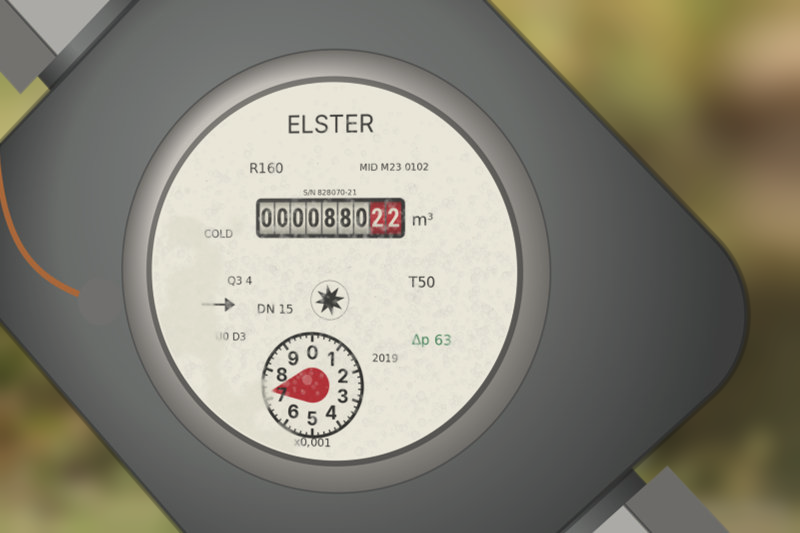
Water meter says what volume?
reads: 880.227 m³
